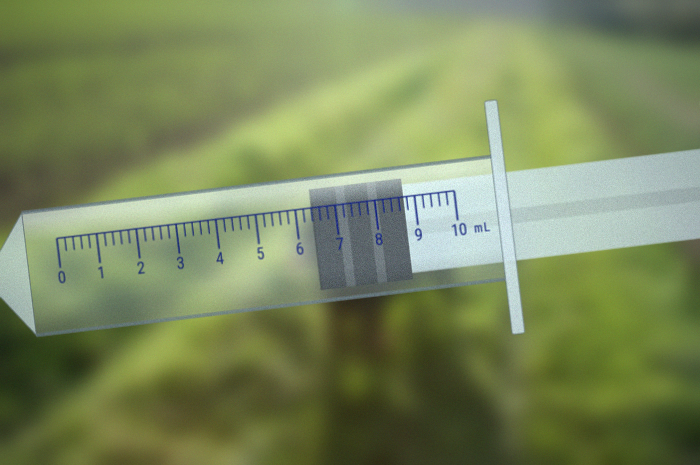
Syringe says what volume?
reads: 6.4 mL
